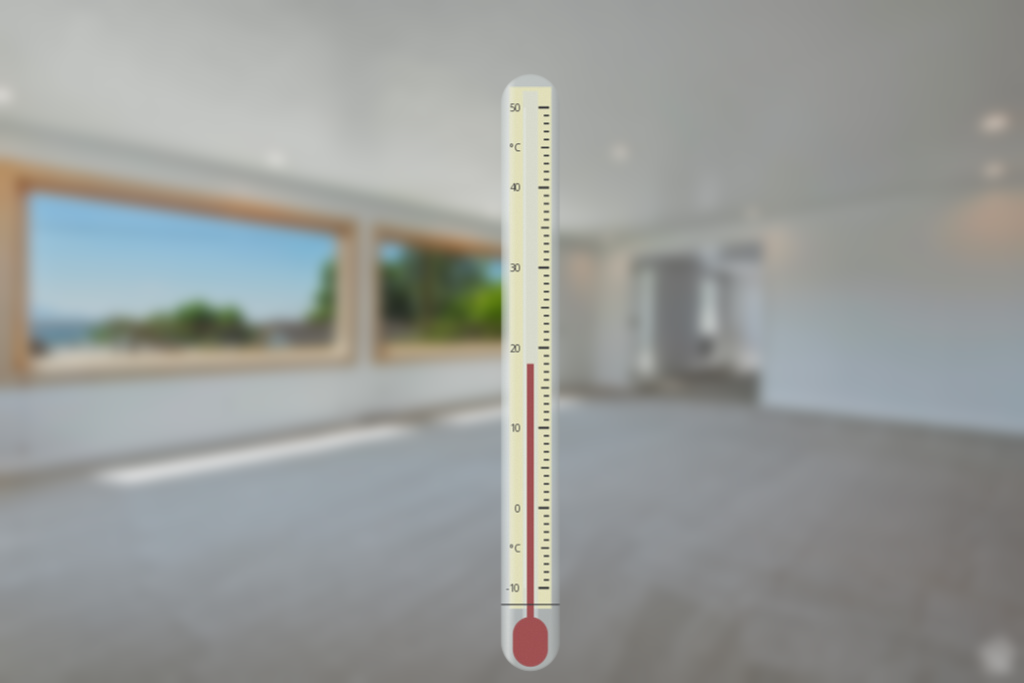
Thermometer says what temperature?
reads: 18 °C
